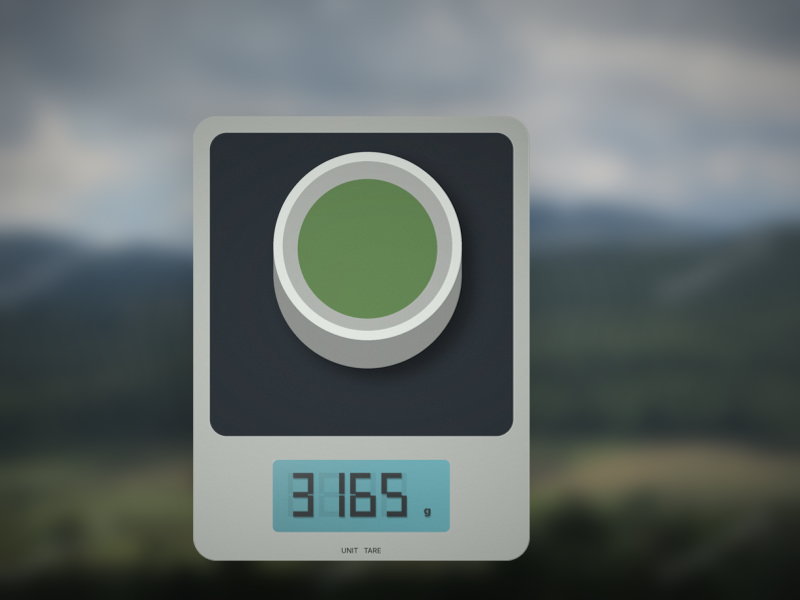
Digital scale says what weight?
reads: 3165 g
